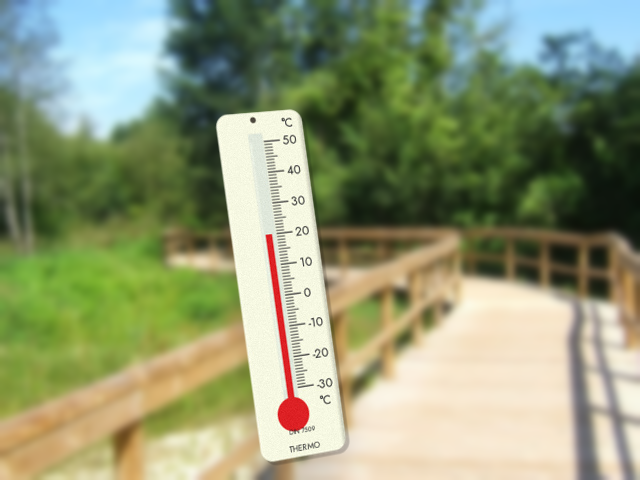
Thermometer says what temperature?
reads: 20 °C
